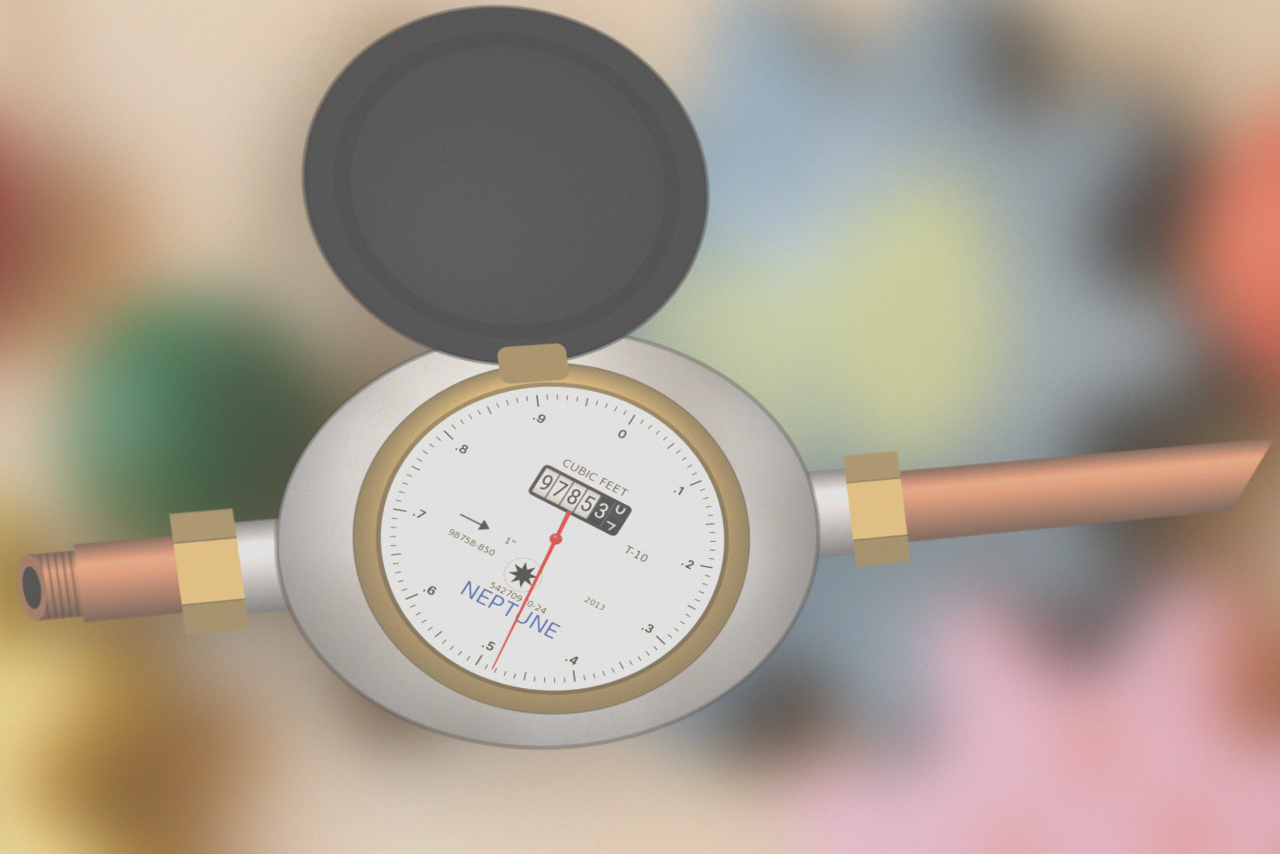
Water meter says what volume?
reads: 978536.48 ft³
